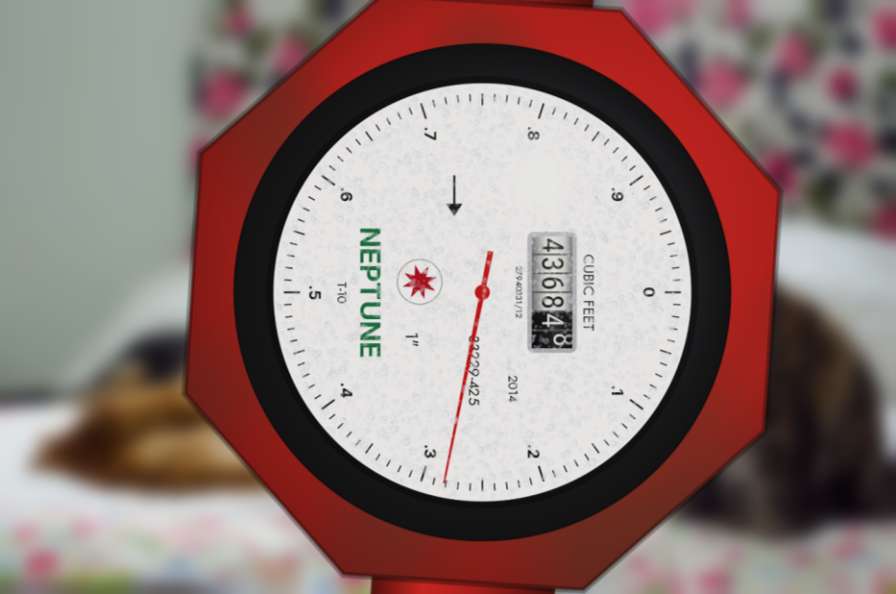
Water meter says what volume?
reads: 436848.28 ft³
